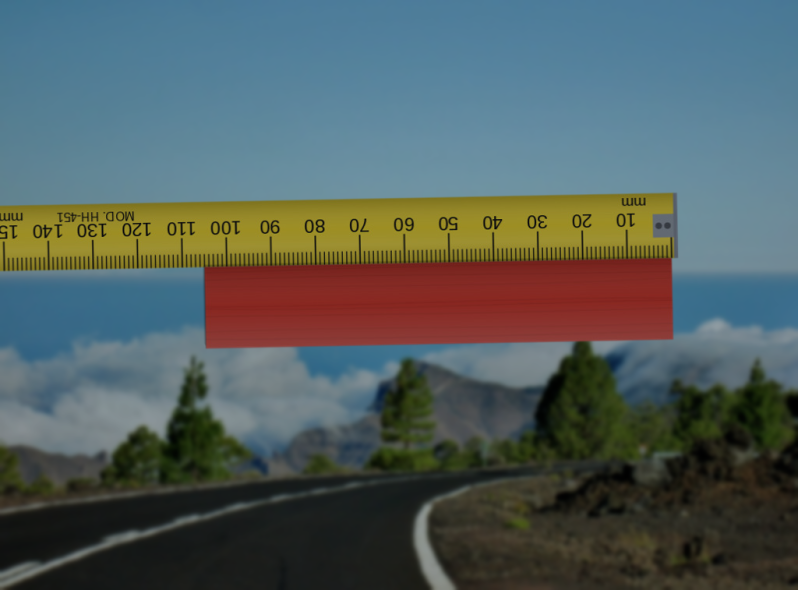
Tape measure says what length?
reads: 105 mm
